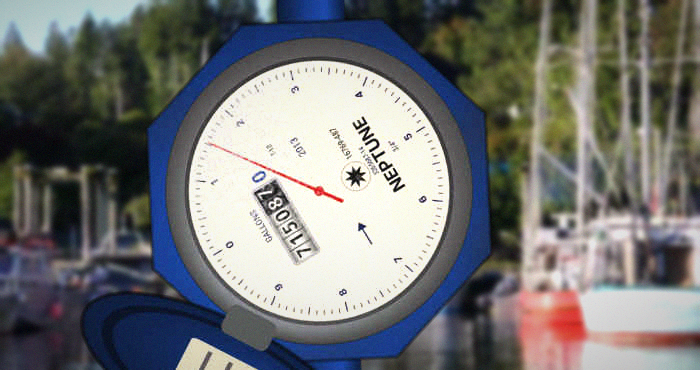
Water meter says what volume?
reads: 7150871.5 gal
